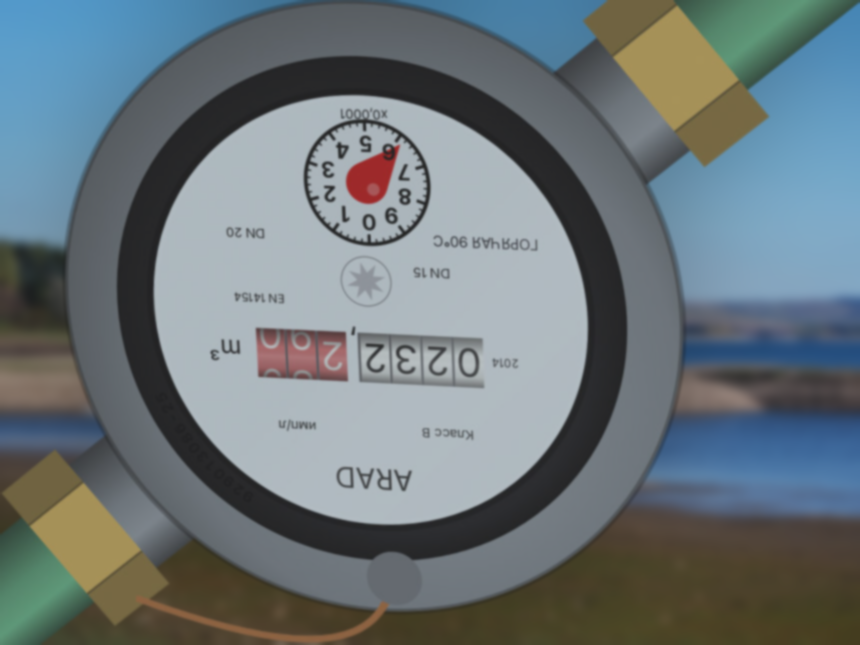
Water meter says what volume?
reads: 232.2896 m³
